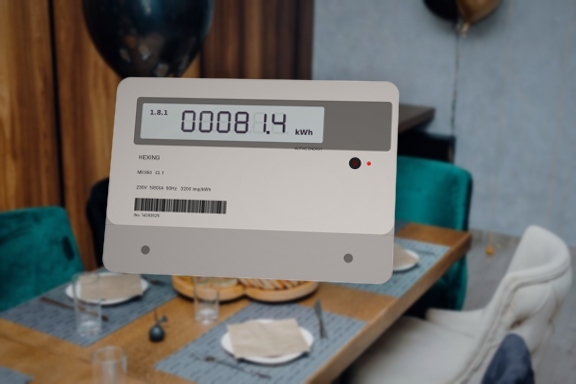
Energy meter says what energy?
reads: 81.4 kWh
